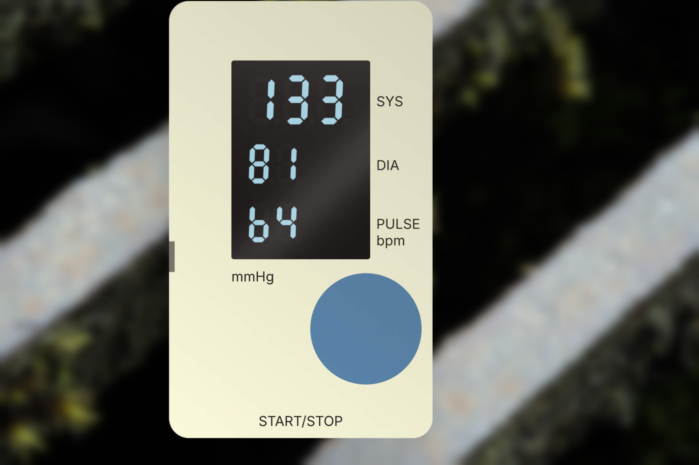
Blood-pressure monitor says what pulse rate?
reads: 64 bpm
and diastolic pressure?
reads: 81 mmHg
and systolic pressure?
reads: 133 mmHg
